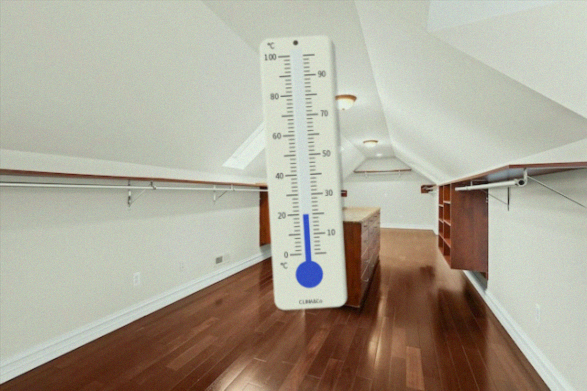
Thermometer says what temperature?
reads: 20 °C
